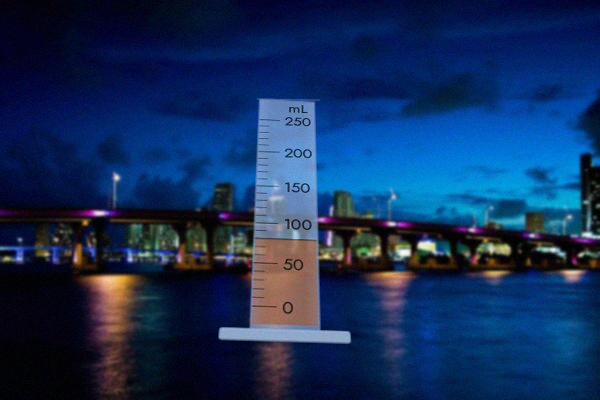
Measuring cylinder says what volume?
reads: 80 mL
